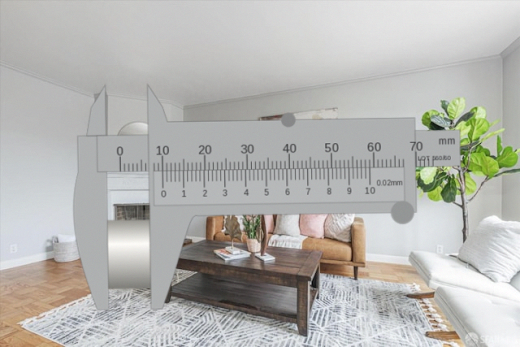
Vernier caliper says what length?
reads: 10.0 mm
